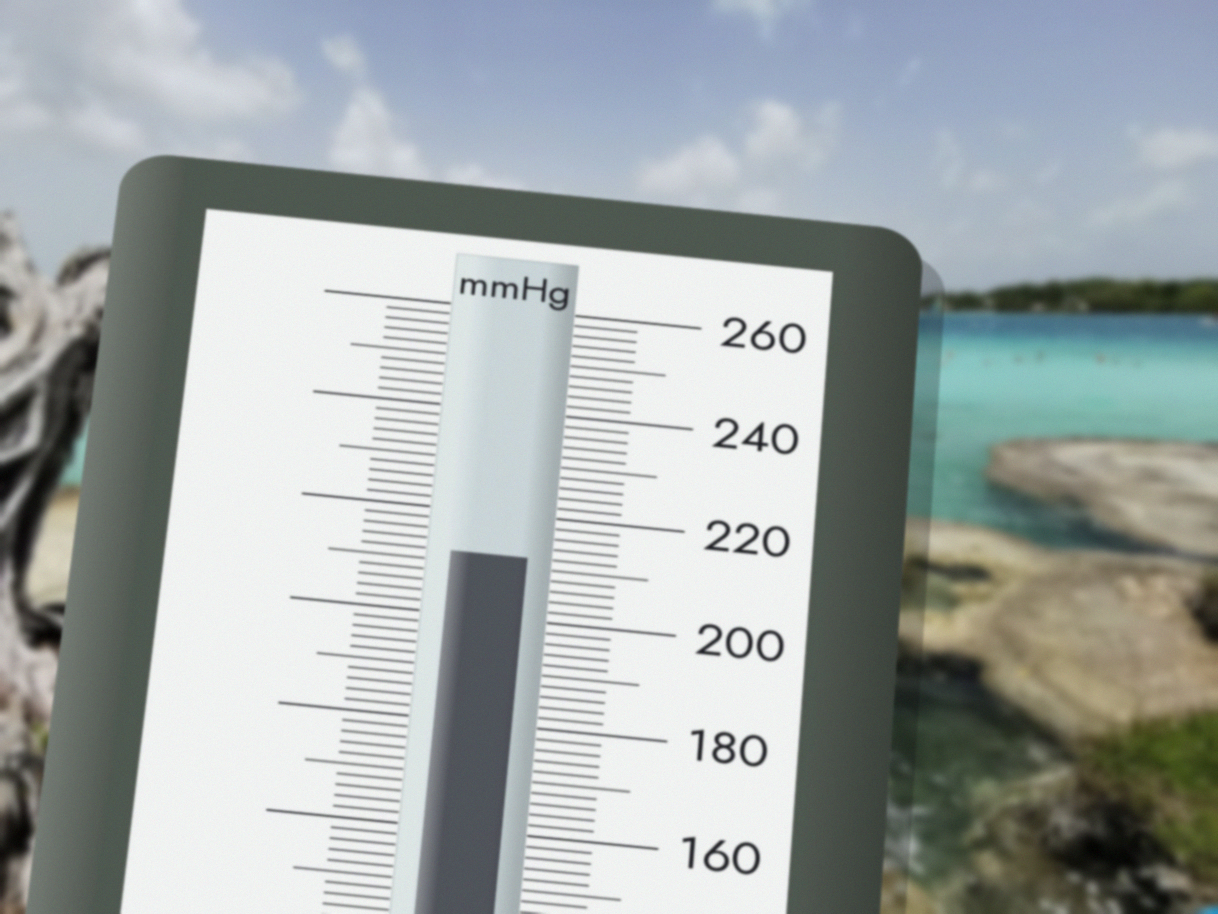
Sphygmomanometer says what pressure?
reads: 212 mmHg
